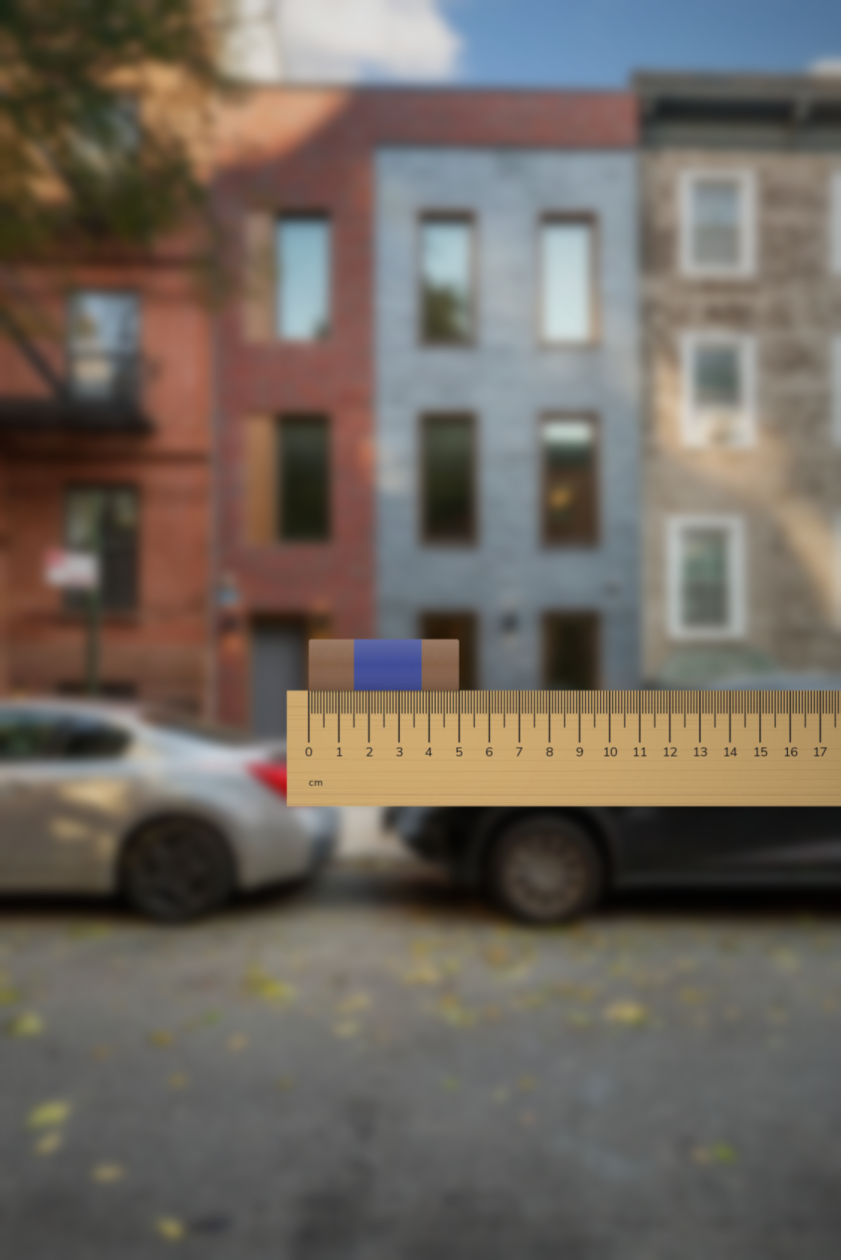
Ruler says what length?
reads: 5 cm
